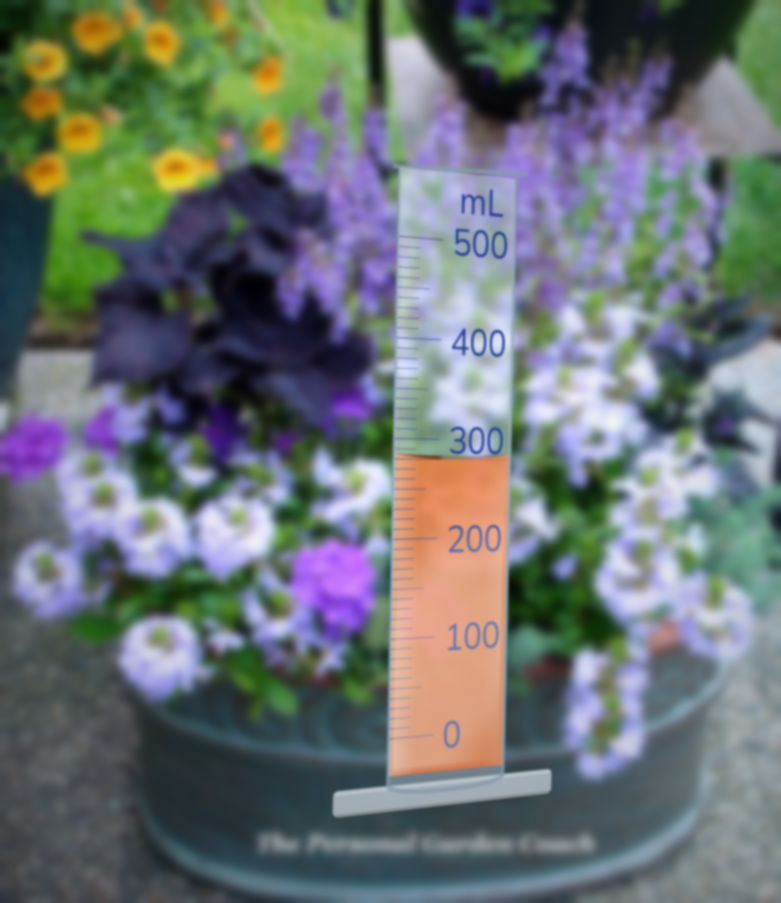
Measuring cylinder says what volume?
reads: 280 mL
